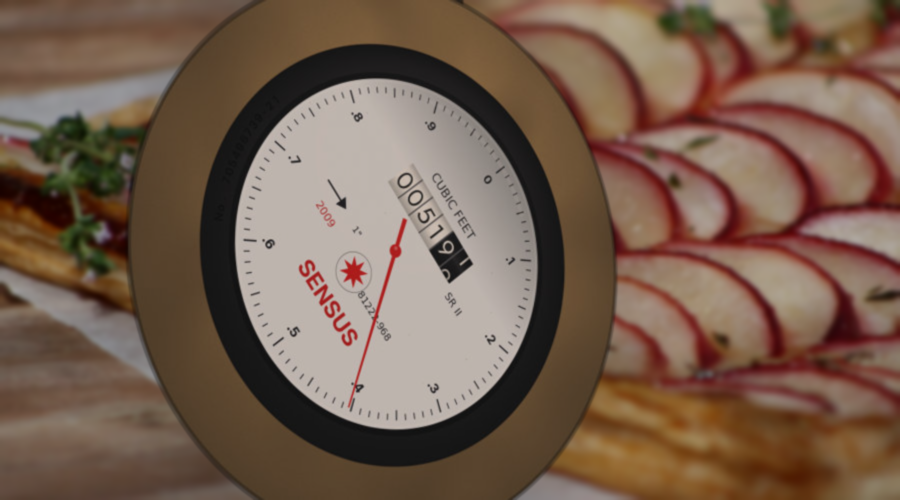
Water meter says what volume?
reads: 5191.40 ft³
